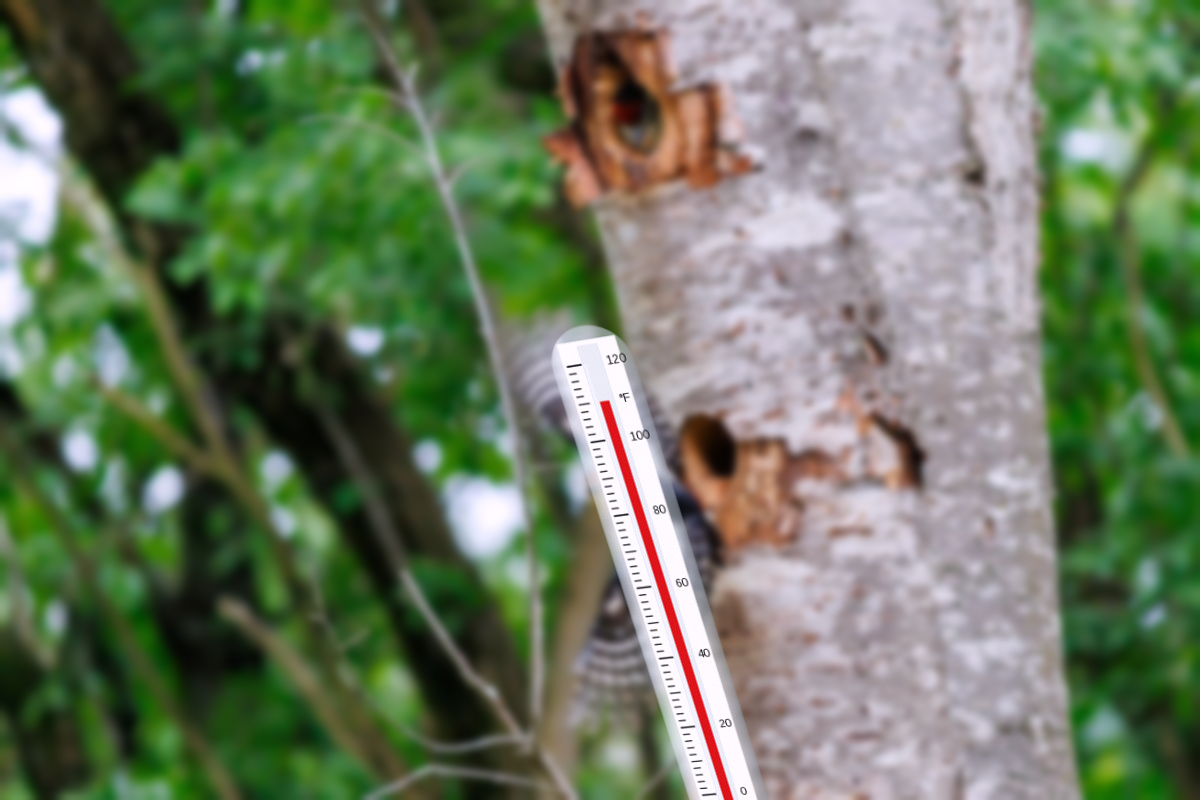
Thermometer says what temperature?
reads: 110 °F
